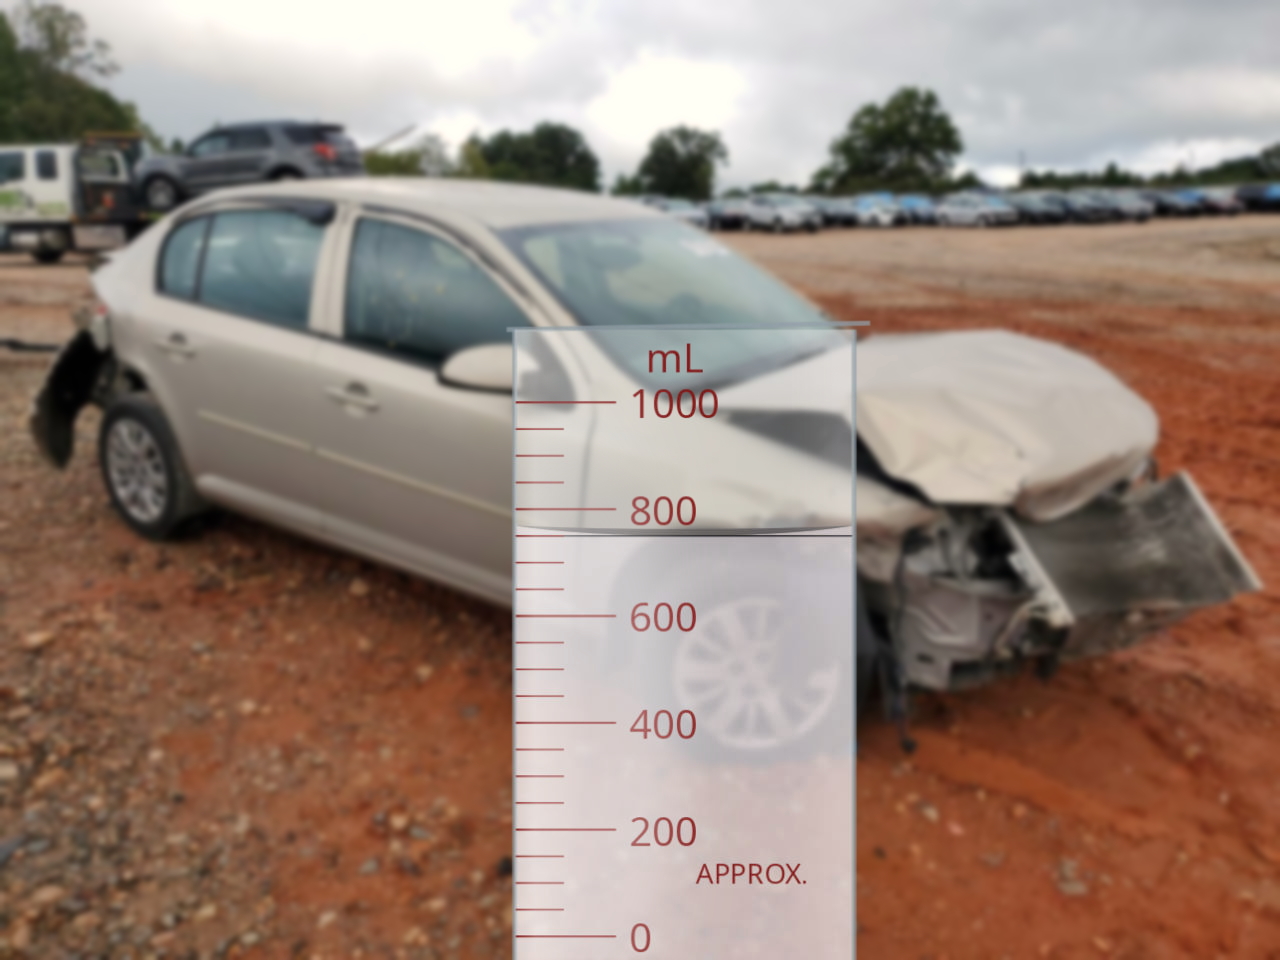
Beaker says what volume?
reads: 750 mL
